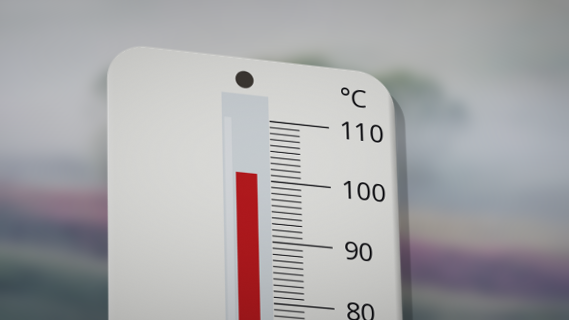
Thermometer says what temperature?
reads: 101 °C
